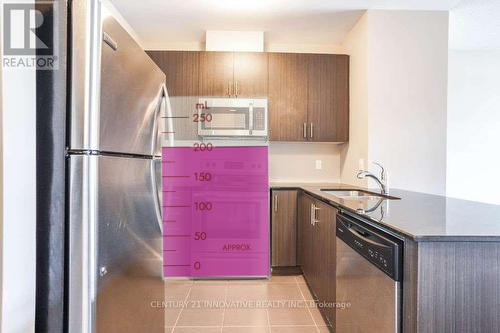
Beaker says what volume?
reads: 200 mL
